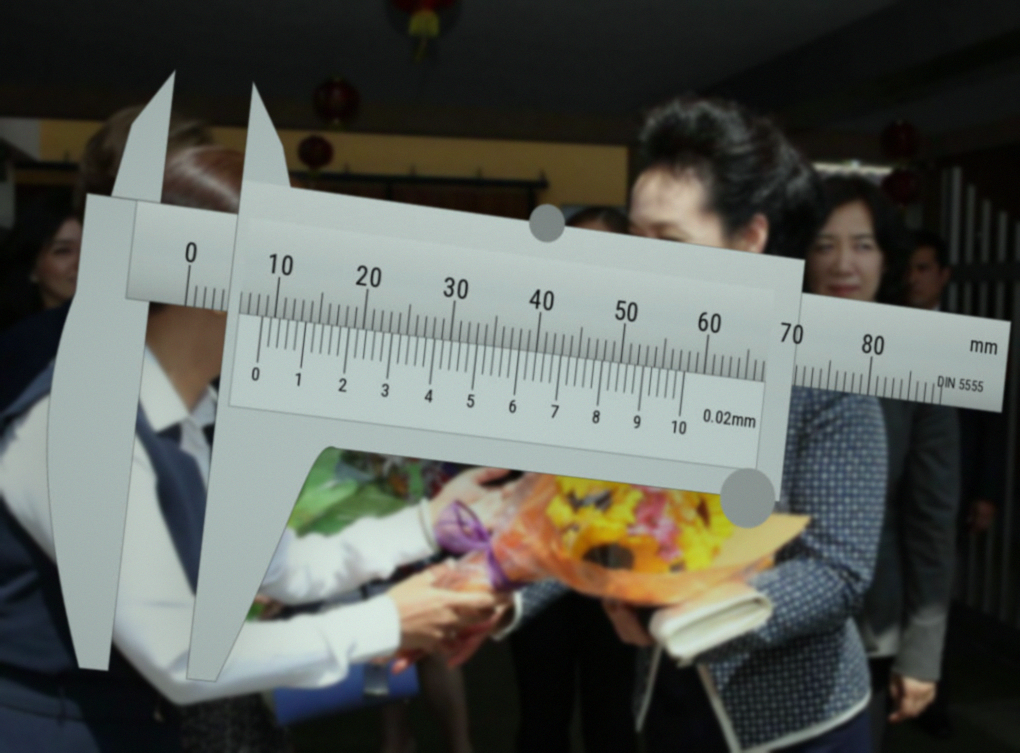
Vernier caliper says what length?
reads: 8.6 mm
